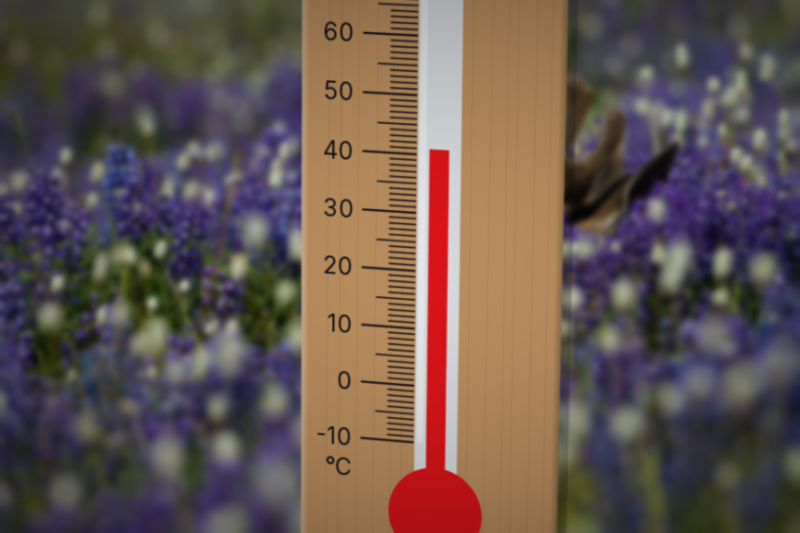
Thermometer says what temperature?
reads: 41 °C
